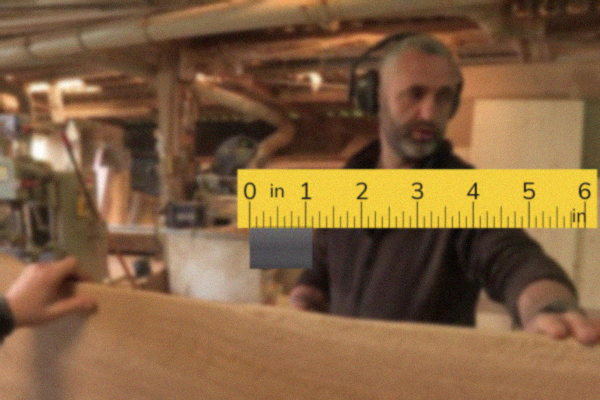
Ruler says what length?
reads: 1.125 in
